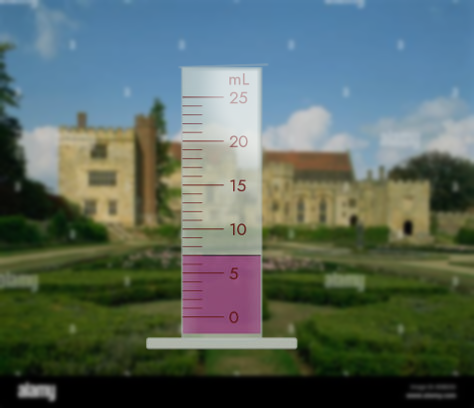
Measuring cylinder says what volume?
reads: 7 mL
